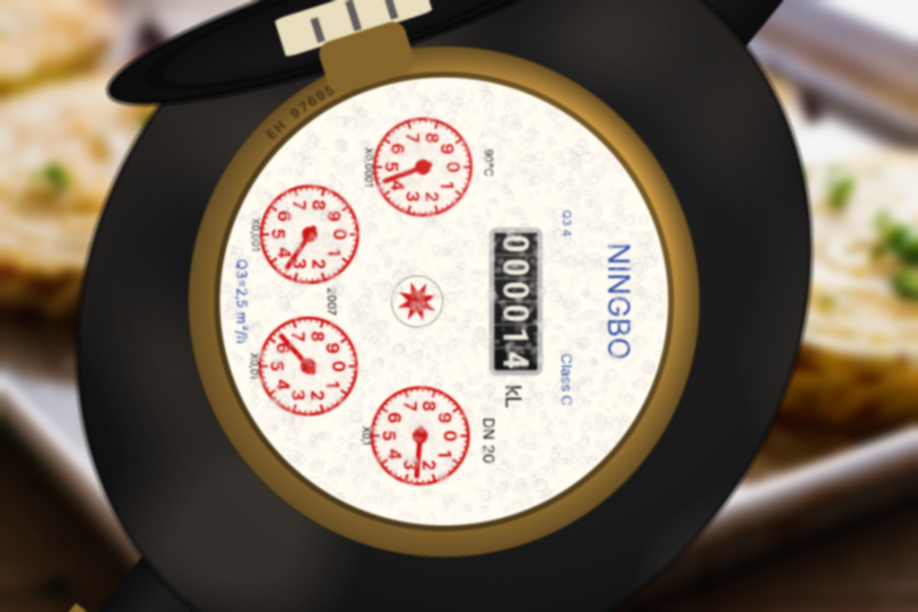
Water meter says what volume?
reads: 14.2634 kL
